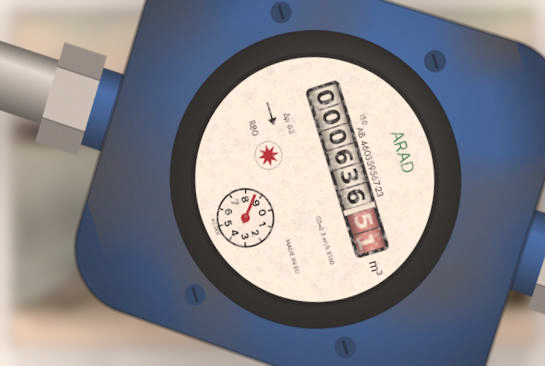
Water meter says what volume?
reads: 636.508 m³
